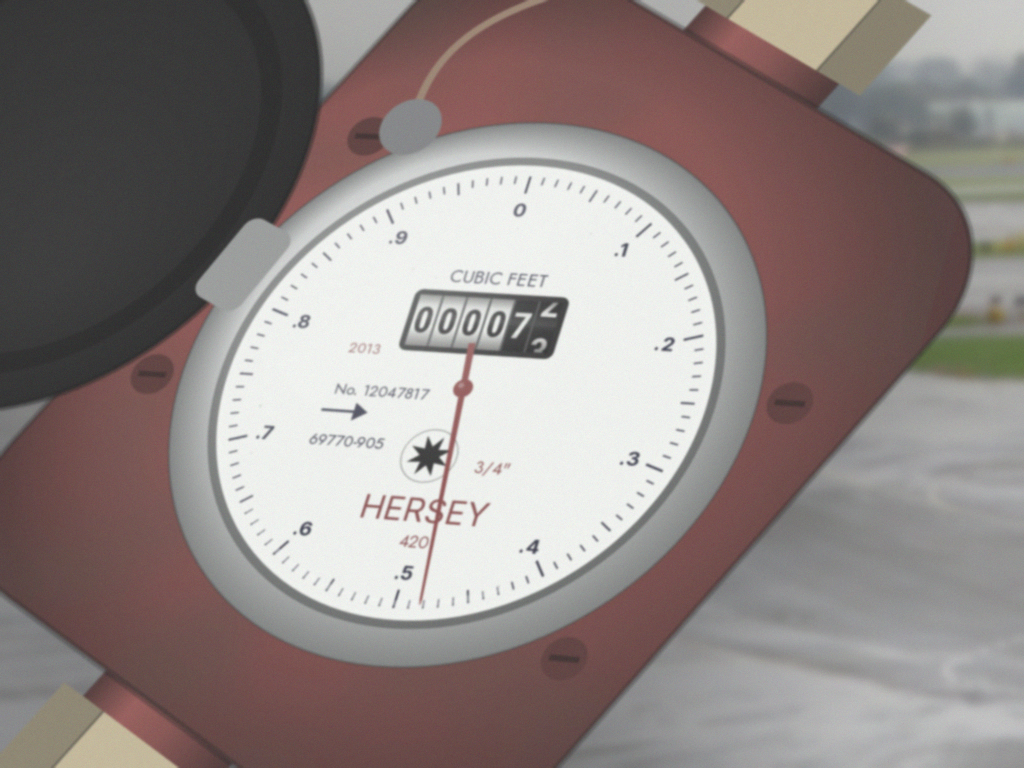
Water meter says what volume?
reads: 72.48 ft³
